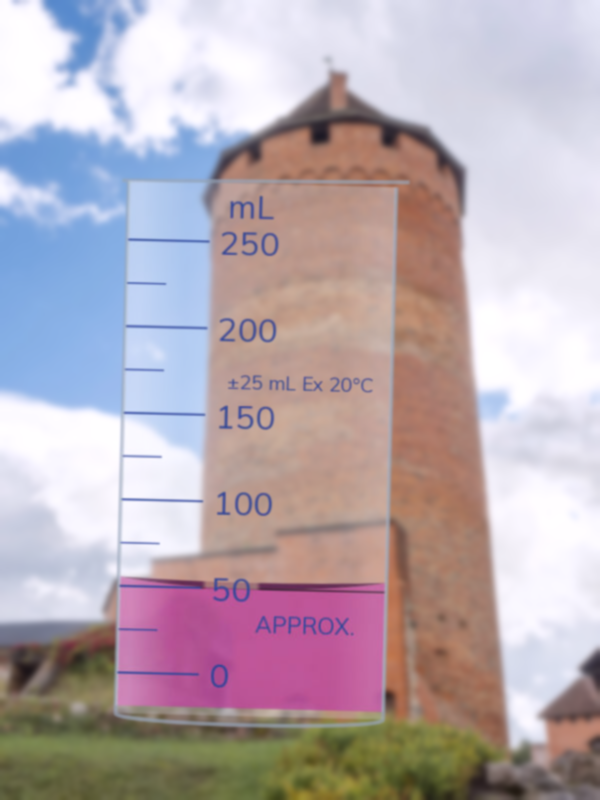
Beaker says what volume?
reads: 50 mL
